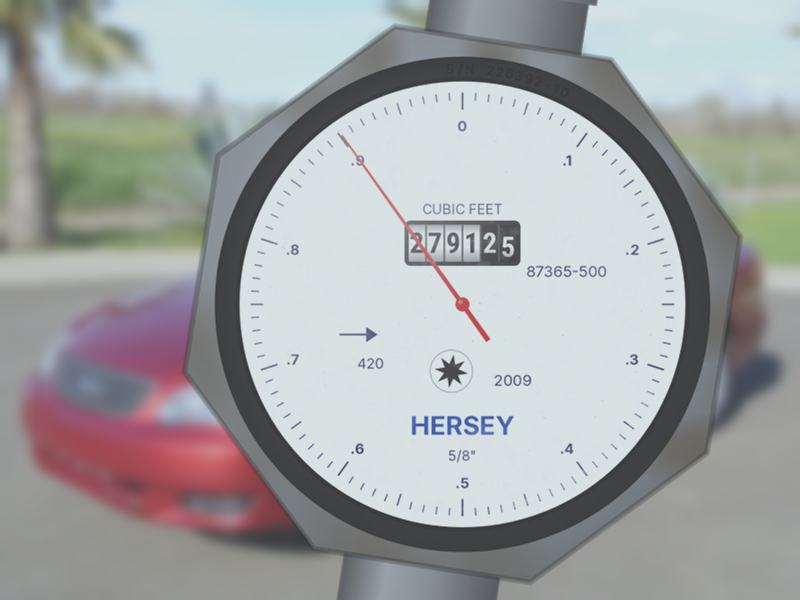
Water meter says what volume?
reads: 279124.90 ft³
